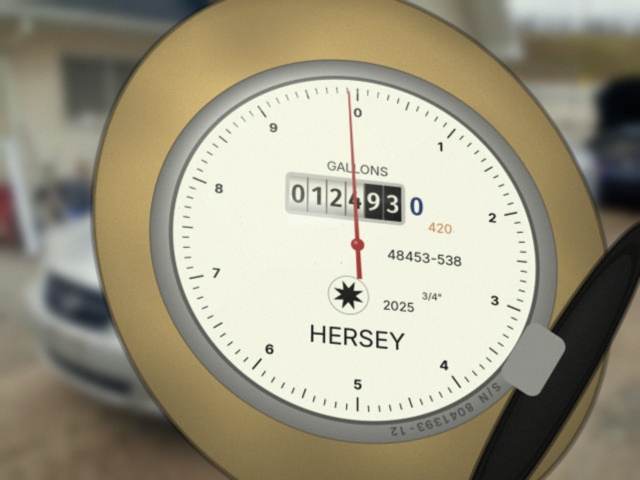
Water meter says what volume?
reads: 124929.9 gal
